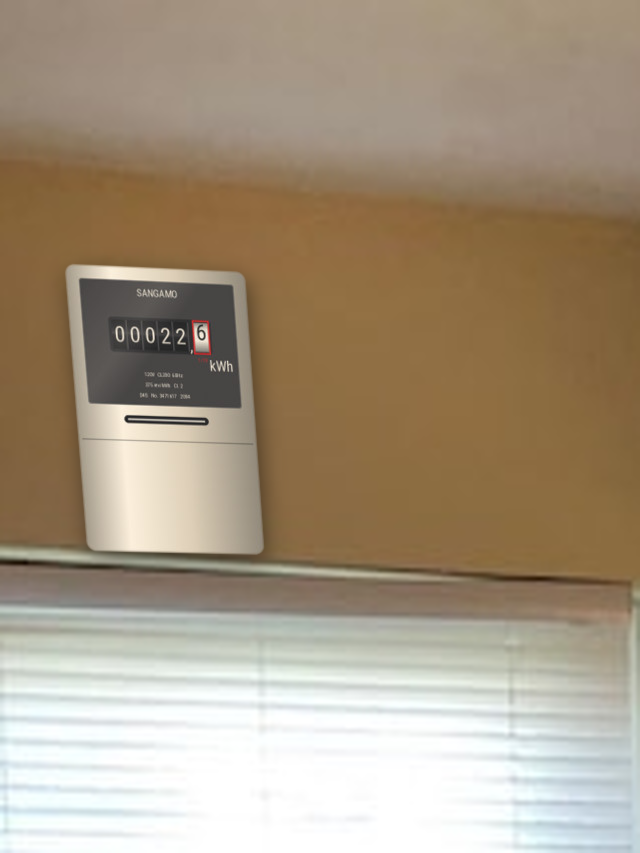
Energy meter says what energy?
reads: 22.6 kWh
